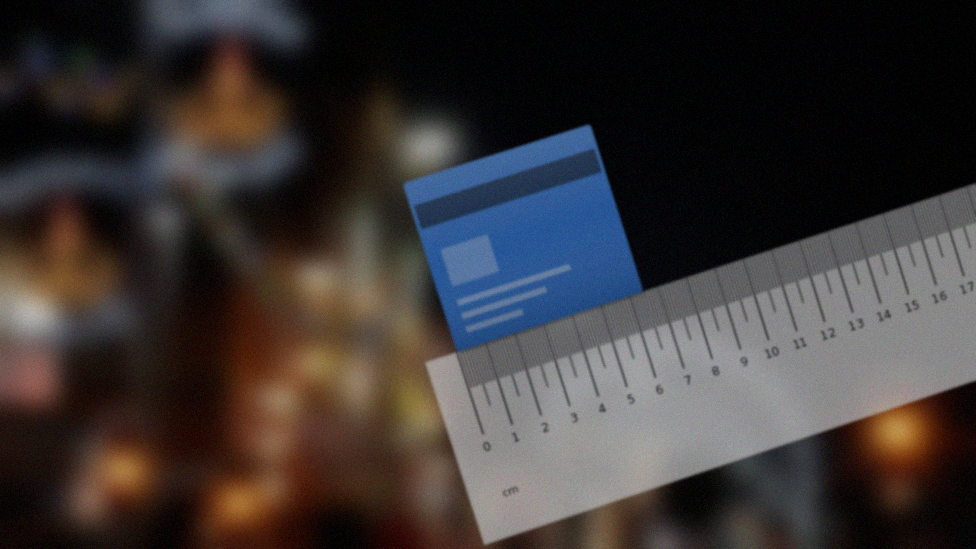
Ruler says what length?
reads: 6.5 cm
